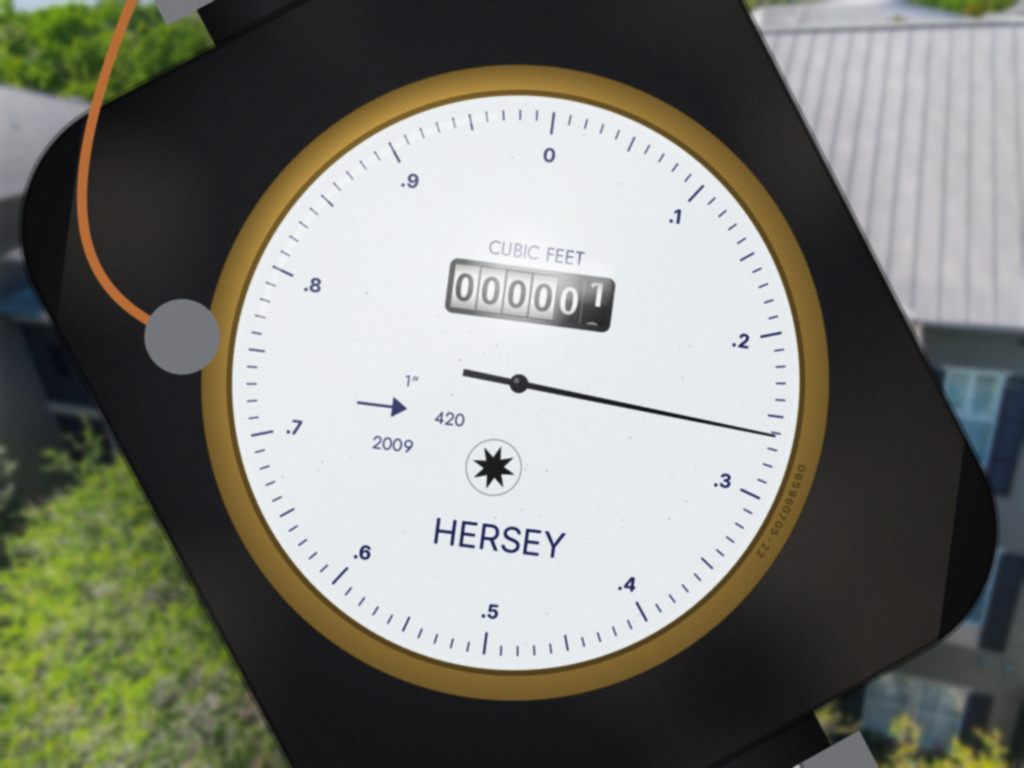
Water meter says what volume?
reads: 1.26 ft³
